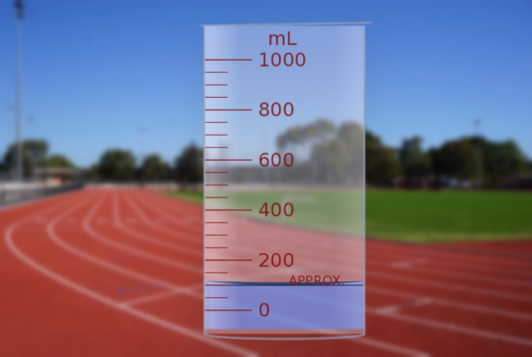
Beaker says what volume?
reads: 100 mL
